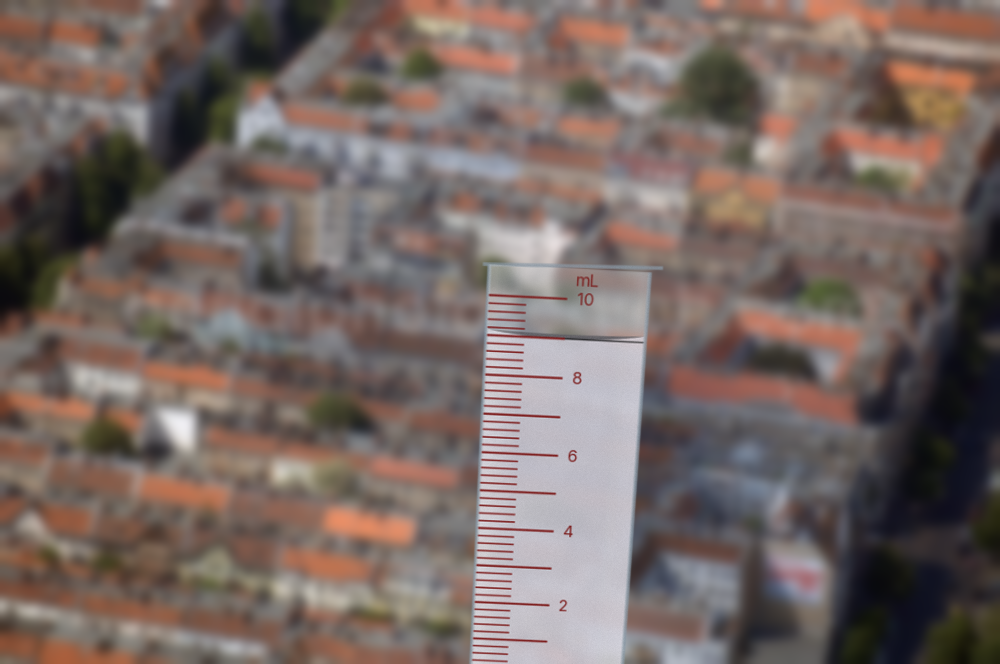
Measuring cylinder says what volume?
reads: 9 mL
